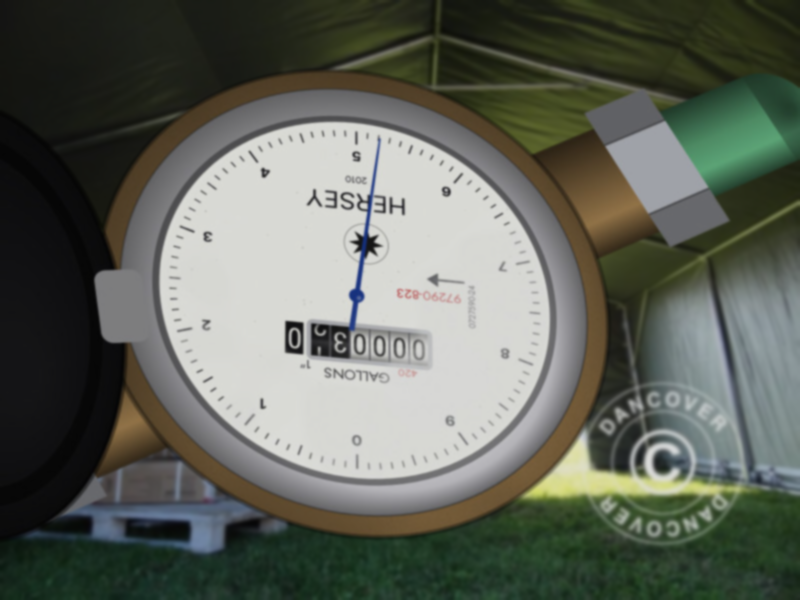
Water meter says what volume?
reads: 315.2 gal
